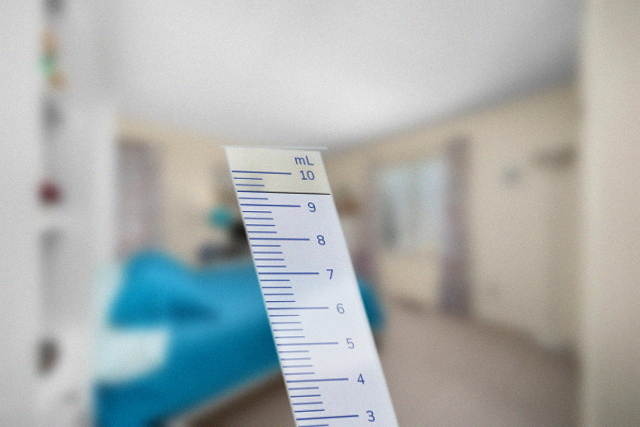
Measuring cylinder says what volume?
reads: 9.4 mL
